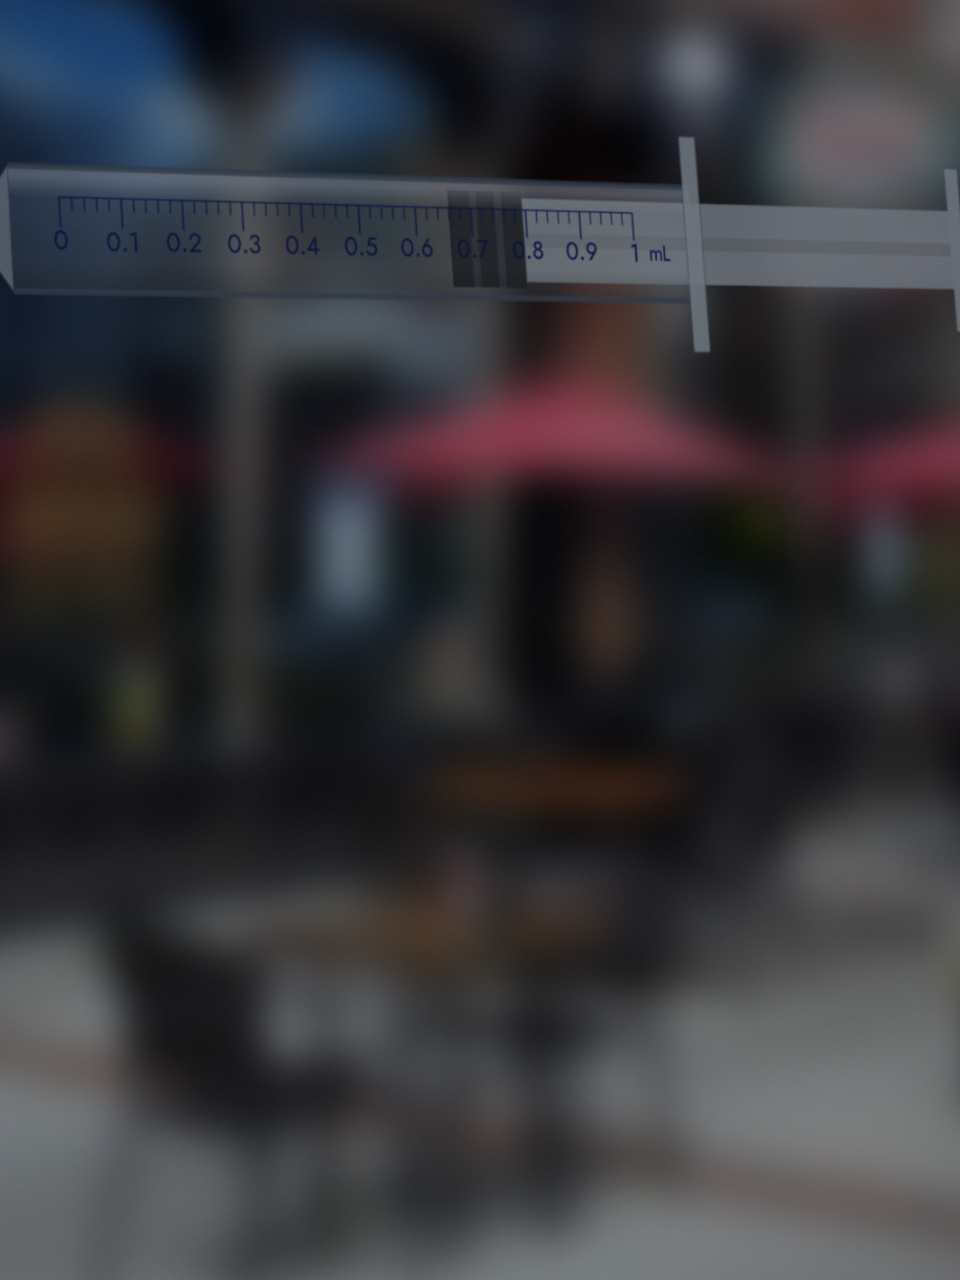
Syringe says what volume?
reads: 0.66 mL
